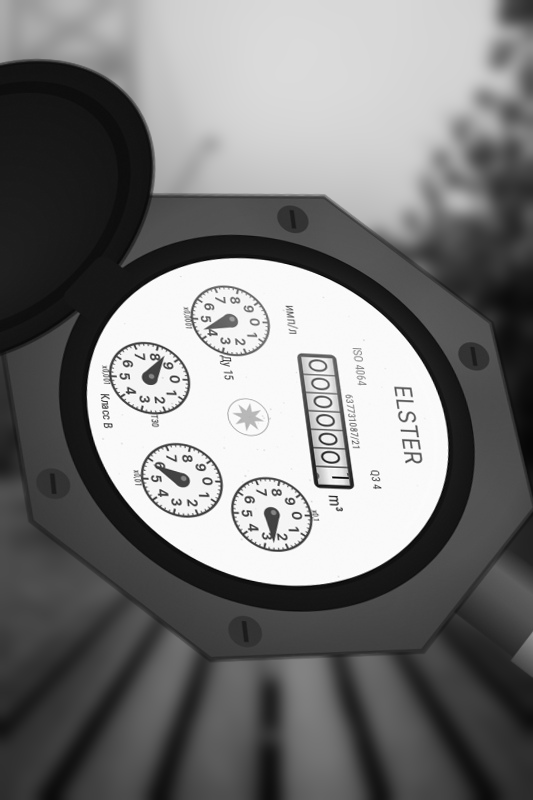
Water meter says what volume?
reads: 1.2584 m³
